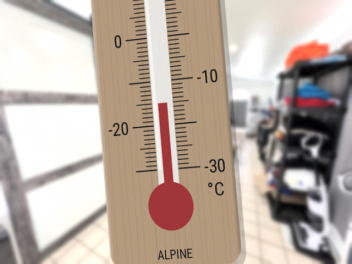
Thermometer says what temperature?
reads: -15 °C
